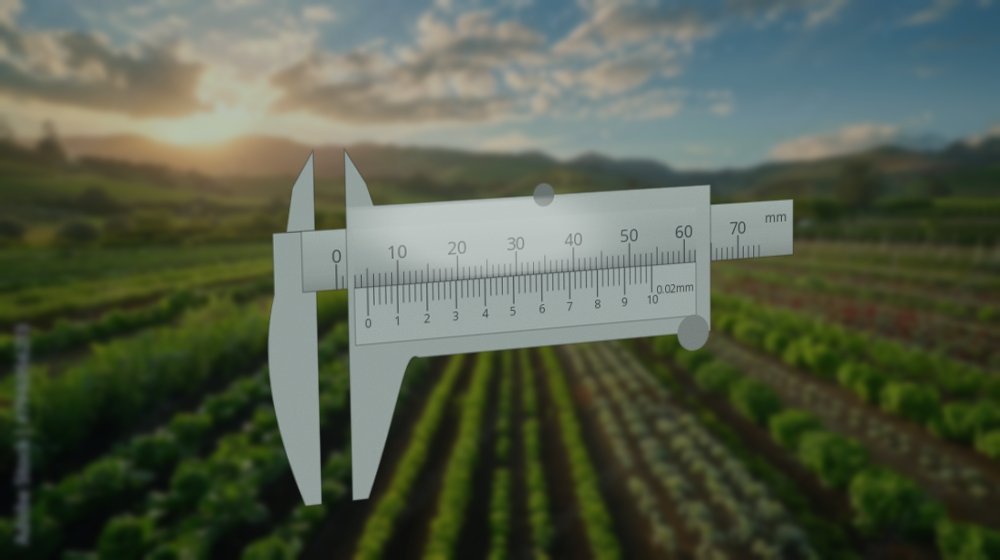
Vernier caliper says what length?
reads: 5.0 mm
